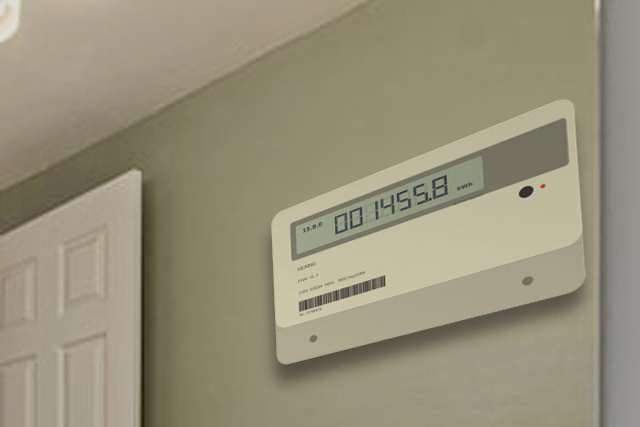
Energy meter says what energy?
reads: 1455.8 kWh
